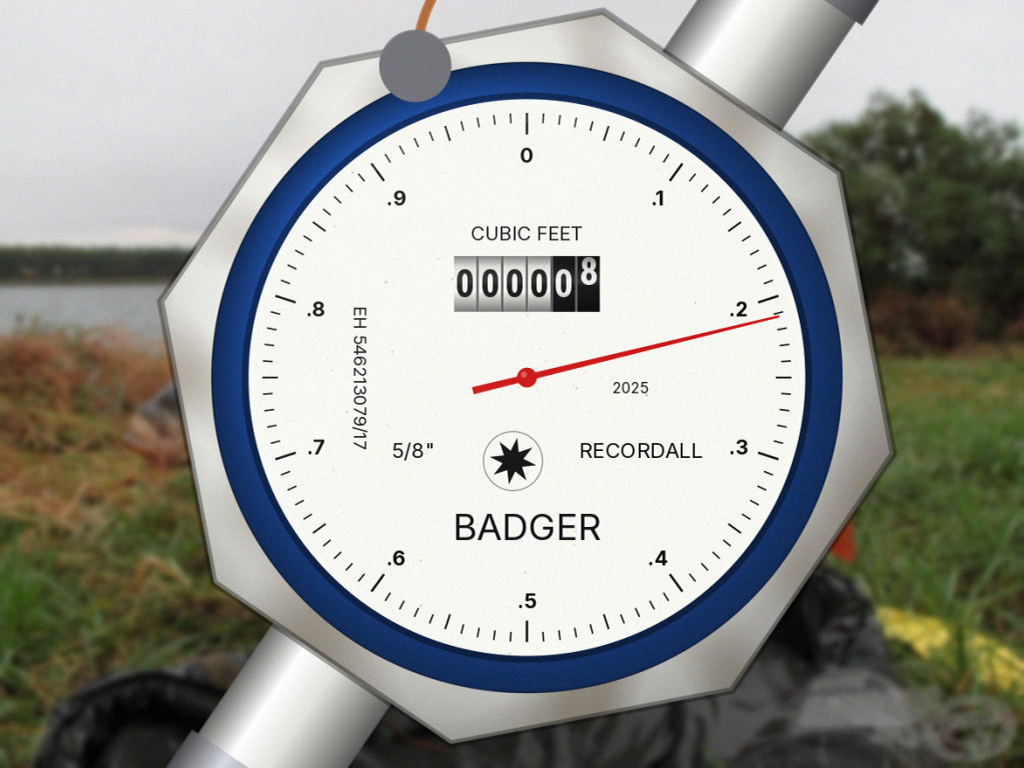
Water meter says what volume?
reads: 8.21 ft³
